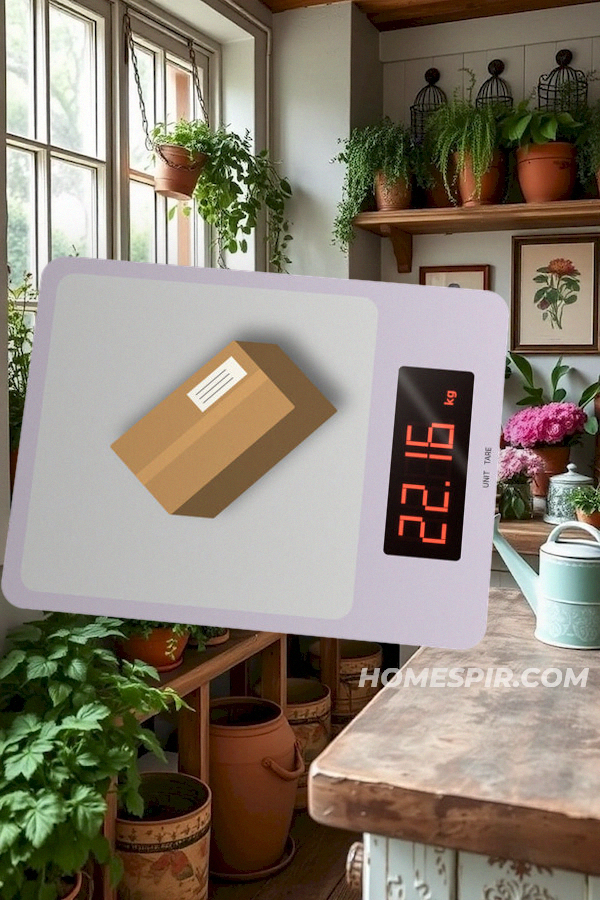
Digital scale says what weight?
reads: 22.16 kg
